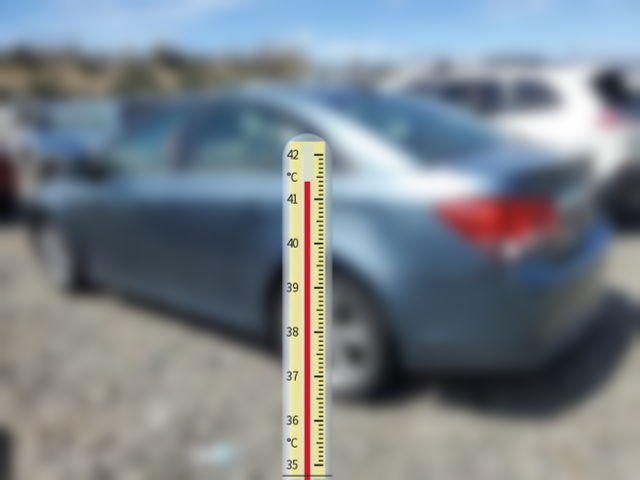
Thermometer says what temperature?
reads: 41.4 °C
